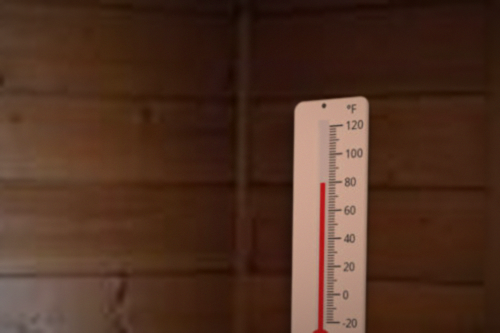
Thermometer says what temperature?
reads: 80 °F
